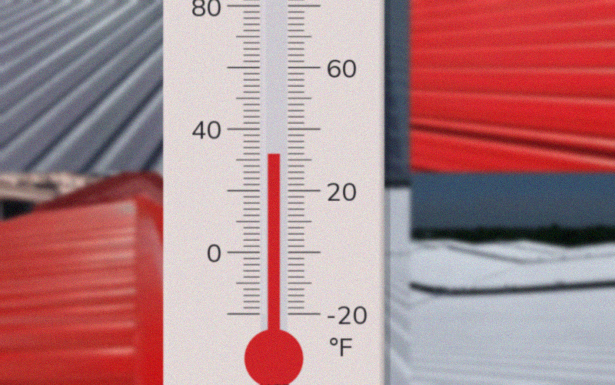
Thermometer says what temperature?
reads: 32 °F
